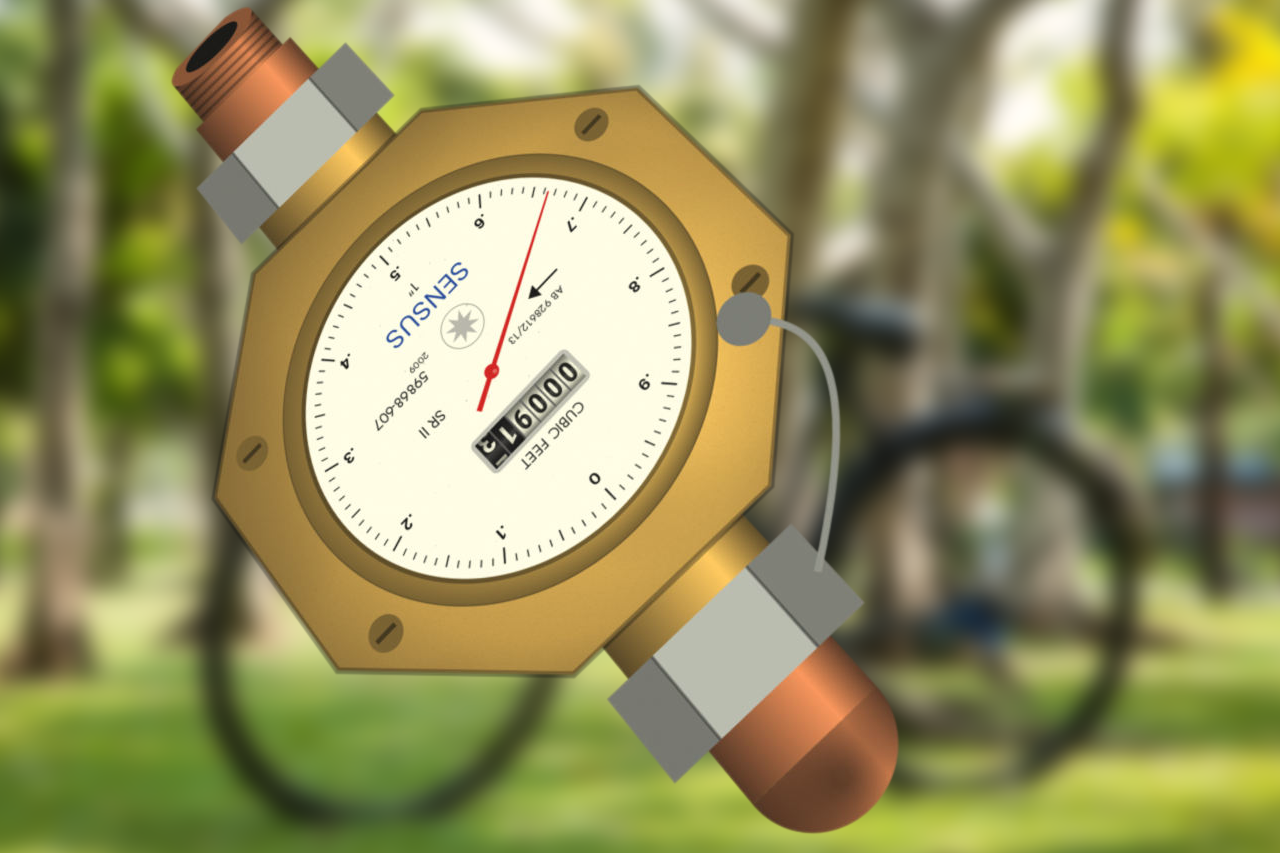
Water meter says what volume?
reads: 912.66 ft³
